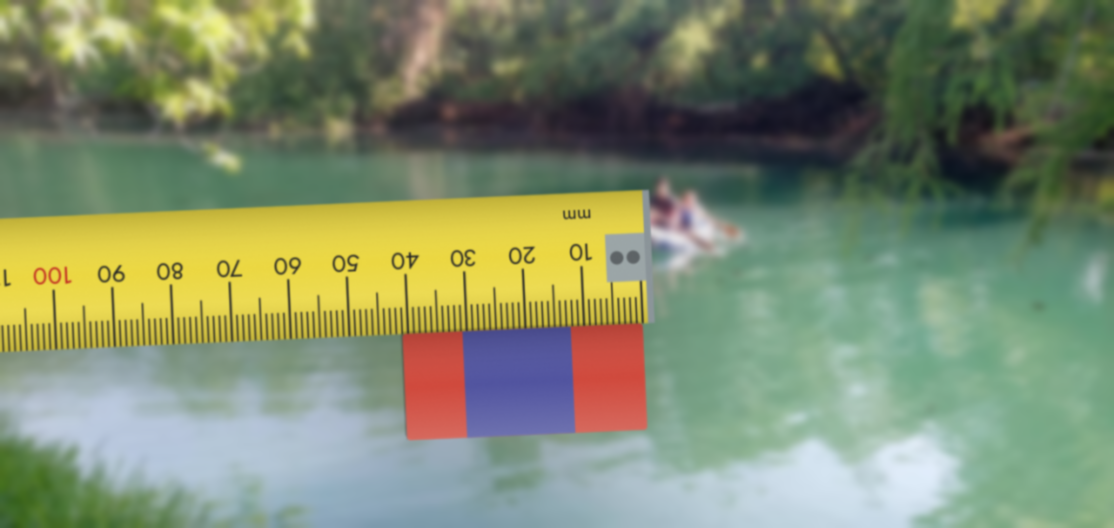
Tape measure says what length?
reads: 41 mm
